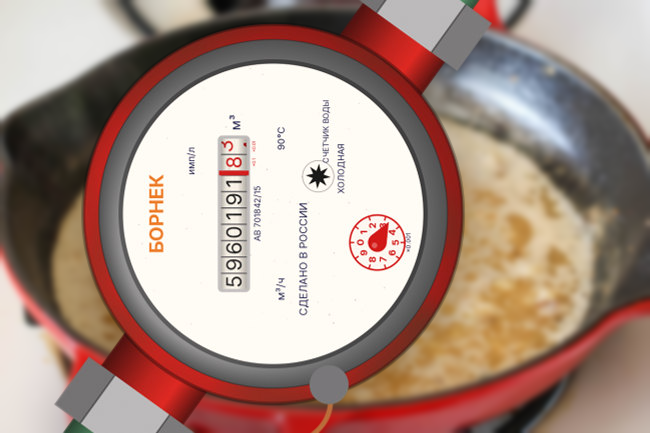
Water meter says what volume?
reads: 5960191.833 m³
